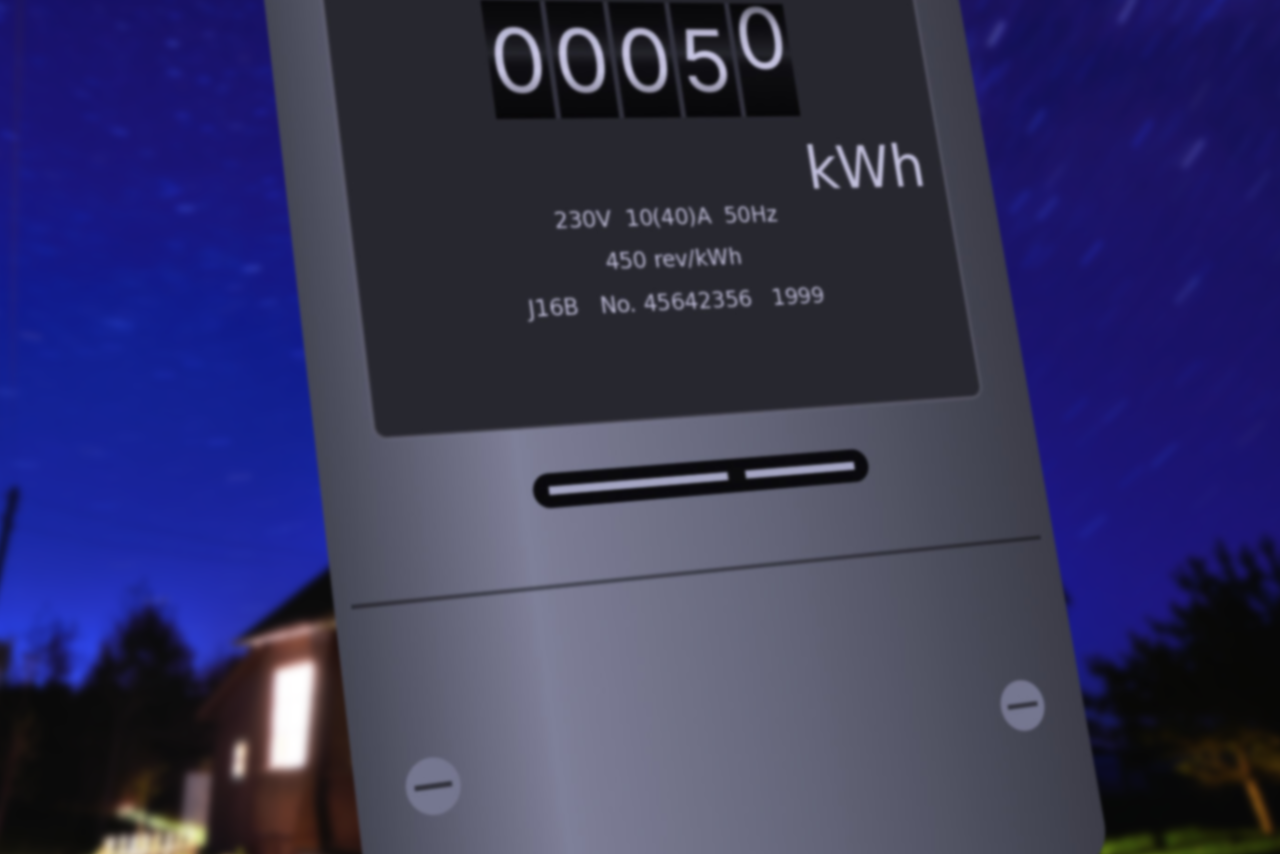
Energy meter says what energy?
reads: 50 kWh
